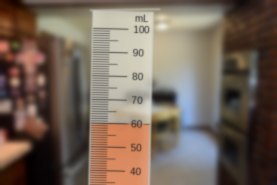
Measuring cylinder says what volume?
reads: 60 mL
